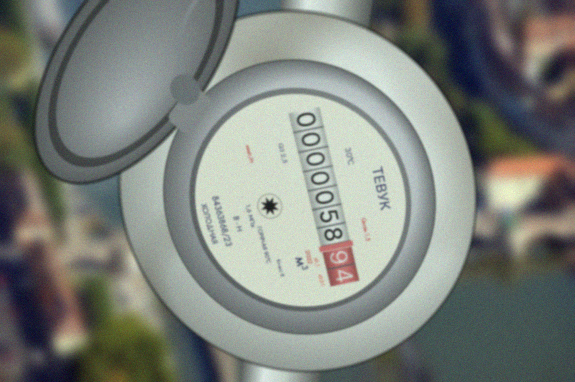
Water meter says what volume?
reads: 58.94 m³
